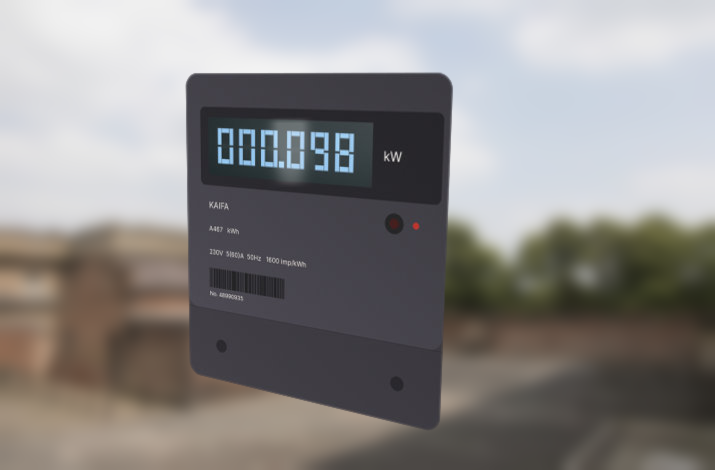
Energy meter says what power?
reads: 0.098 kW
